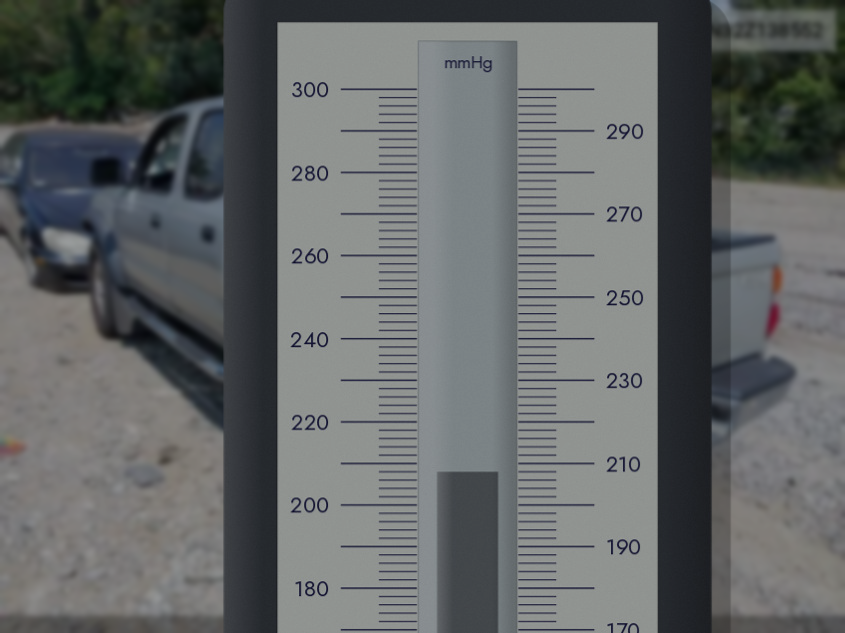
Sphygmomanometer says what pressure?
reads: 208 mmHg
